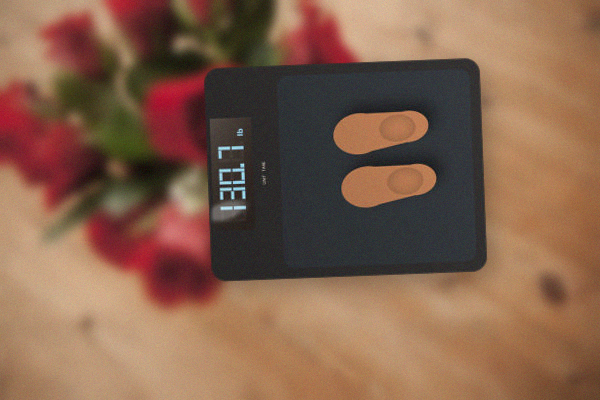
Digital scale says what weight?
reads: 130.7 lb
